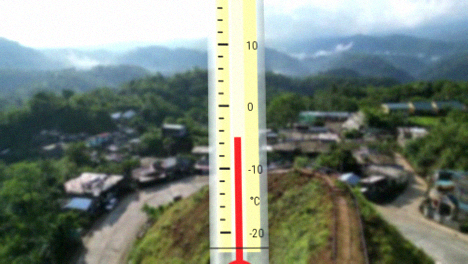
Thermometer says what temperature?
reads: -5 °C
